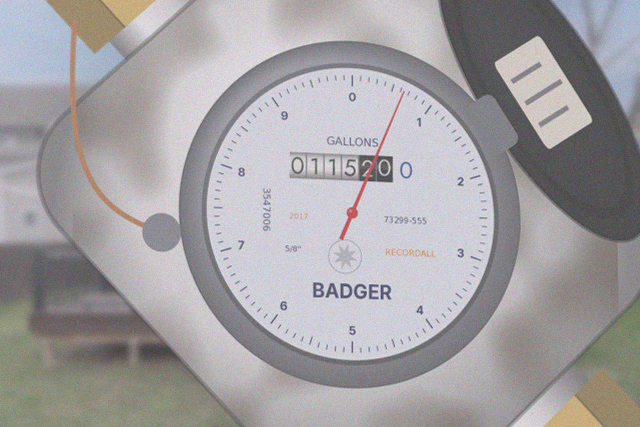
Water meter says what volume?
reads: 115200.6 gal
